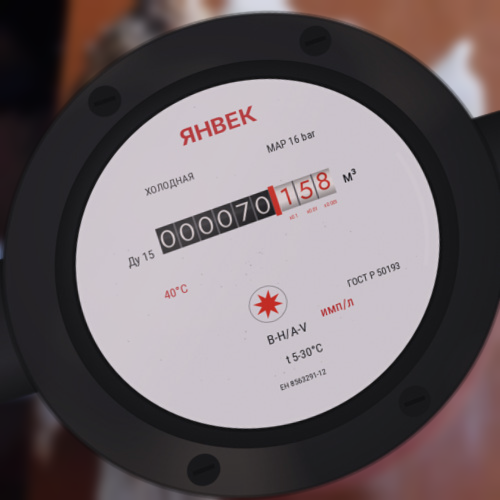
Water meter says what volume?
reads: 70.158 m³
